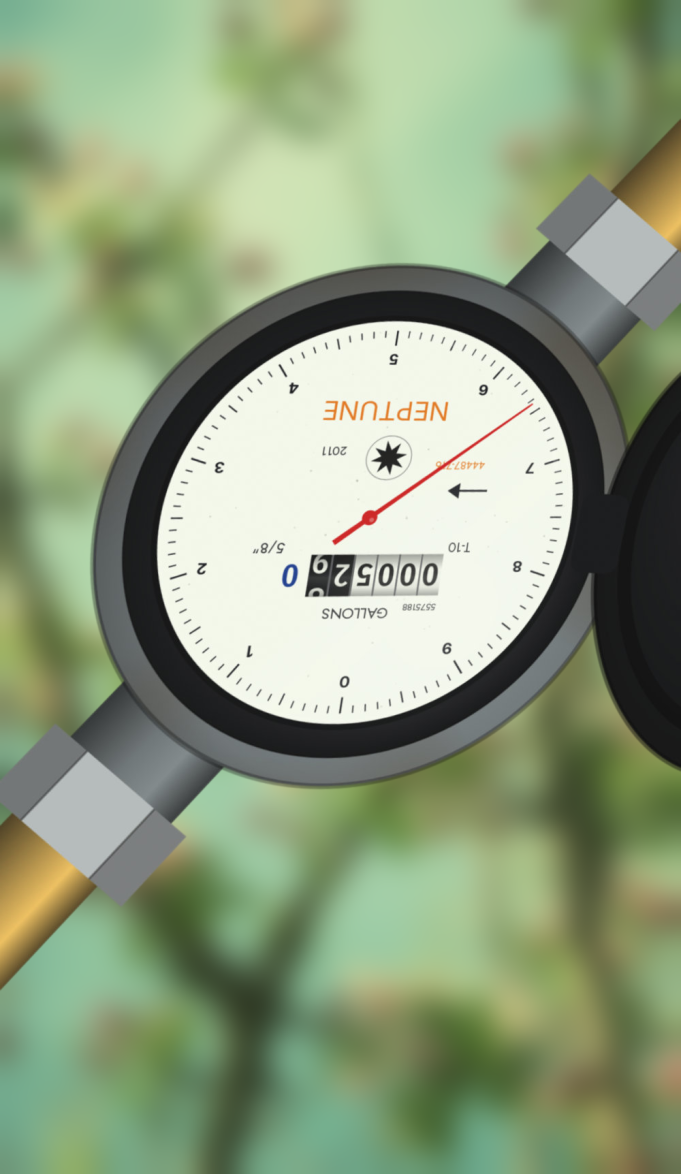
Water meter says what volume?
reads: 5286.4 gal
